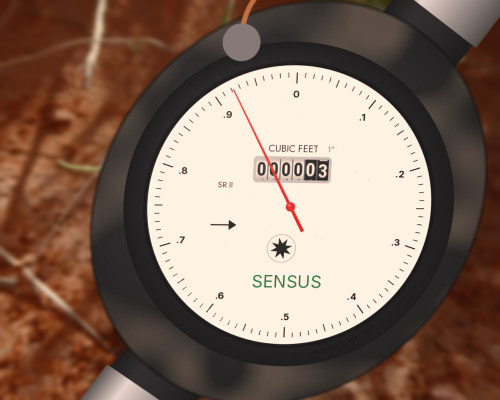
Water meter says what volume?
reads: 2.92 ft³
